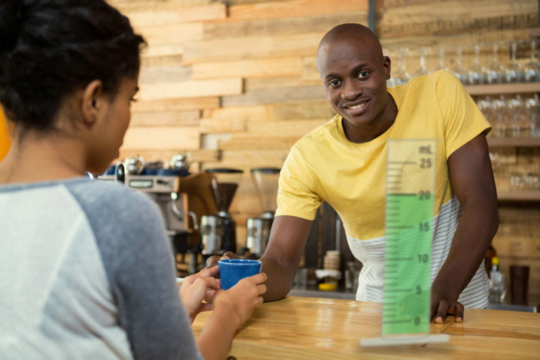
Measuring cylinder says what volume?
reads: 20 mL
